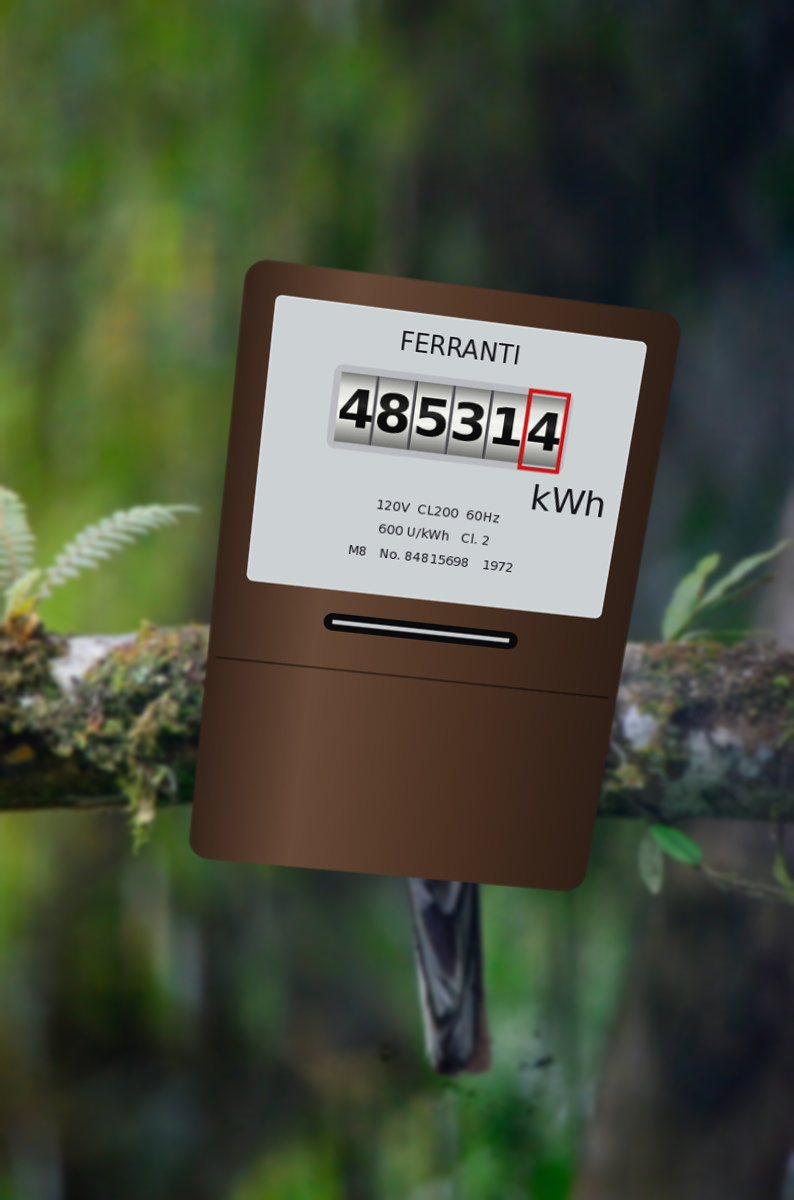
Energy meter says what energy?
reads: 48531.4 kWh
